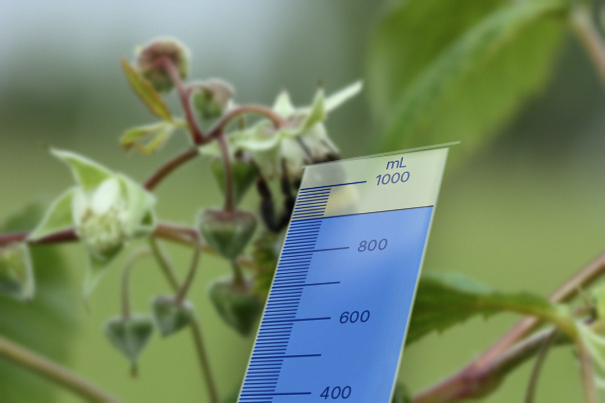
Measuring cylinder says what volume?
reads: 900 mL
